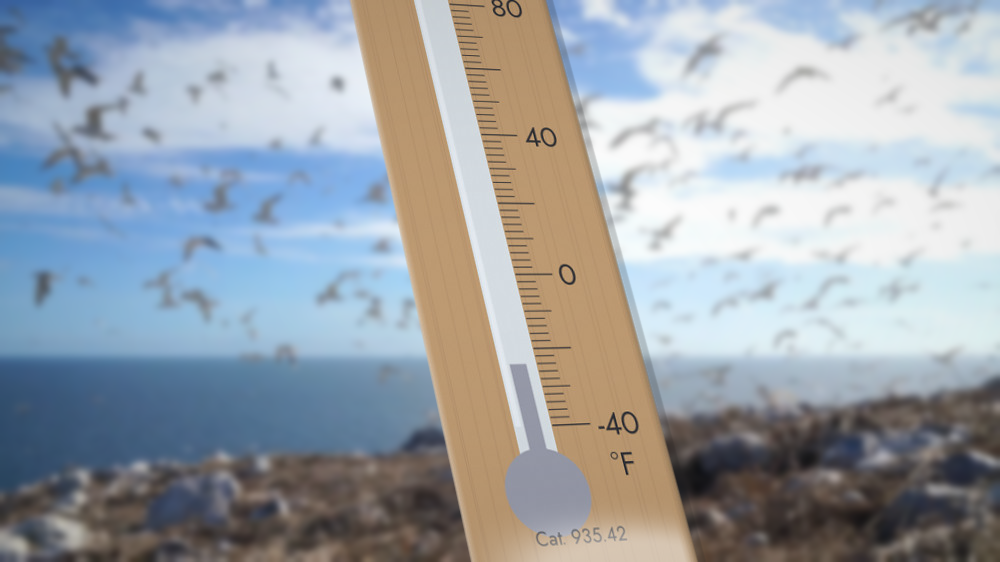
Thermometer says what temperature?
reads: -24 °F
